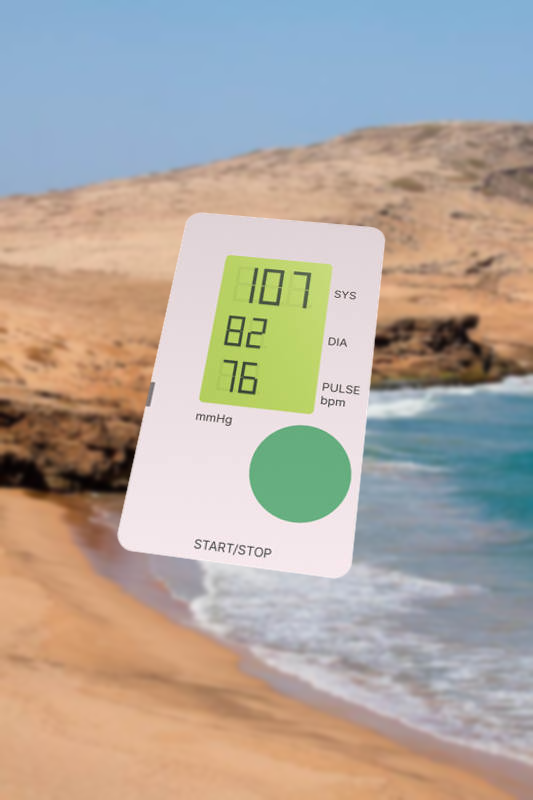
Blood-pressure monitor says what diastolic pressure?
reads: 82 mmHg
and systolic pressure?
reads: 107 mmHg
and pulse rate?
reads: 76 bpm
